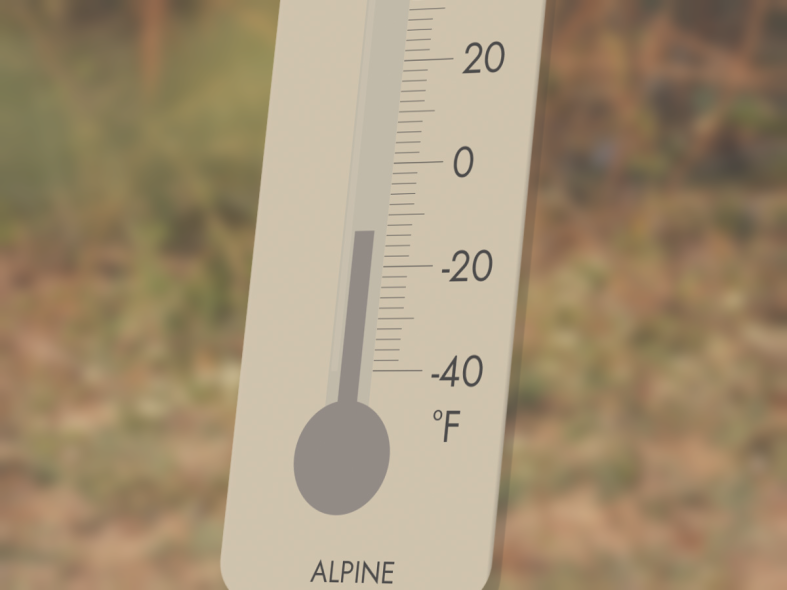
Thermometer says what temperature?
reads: -13 °F
